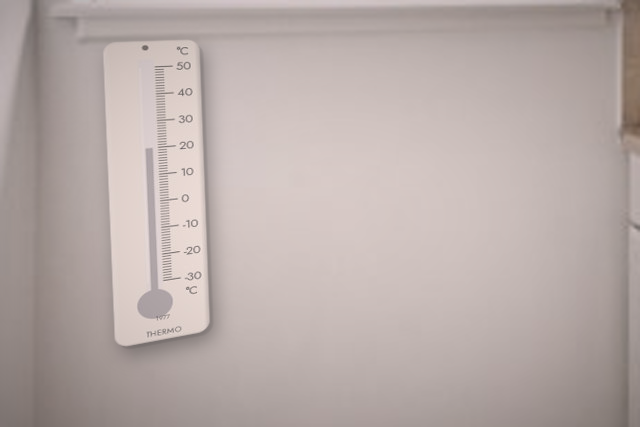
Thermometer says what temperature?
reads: 20 °C
